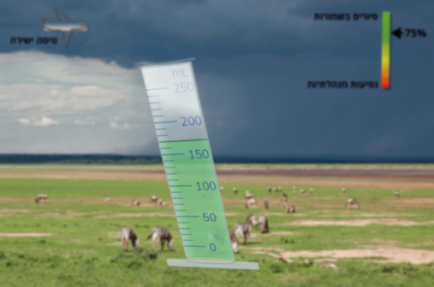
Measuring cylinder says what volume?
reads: 170 mL
